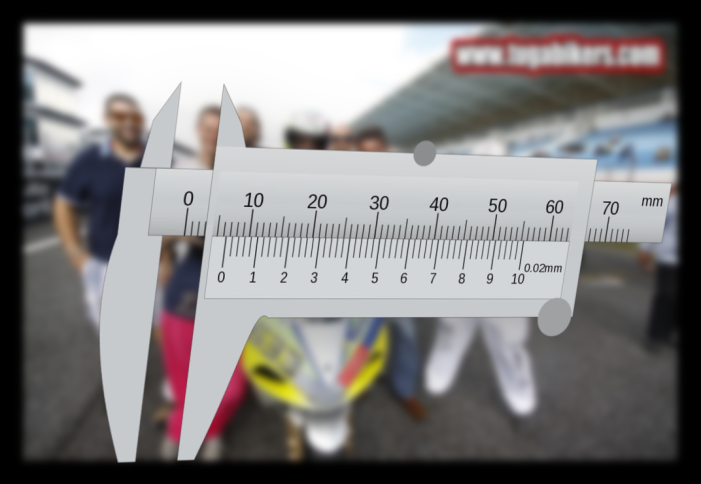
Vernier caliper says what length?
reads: 6.4 mm
